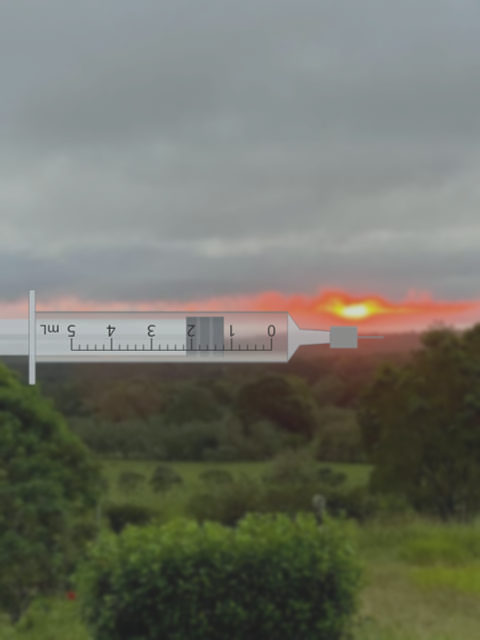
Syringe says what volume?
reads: 1.2 mL
